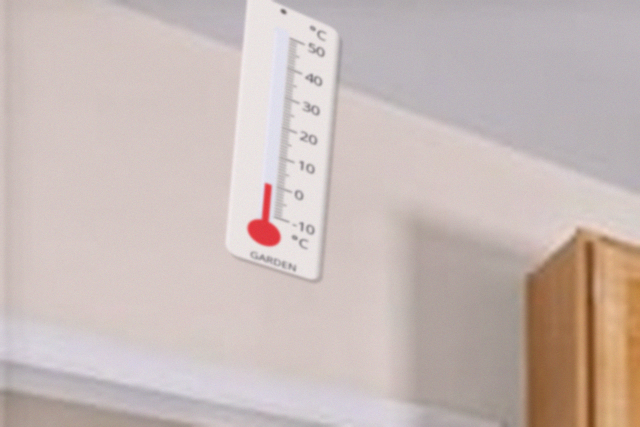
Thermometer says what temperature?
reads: 0 °C
